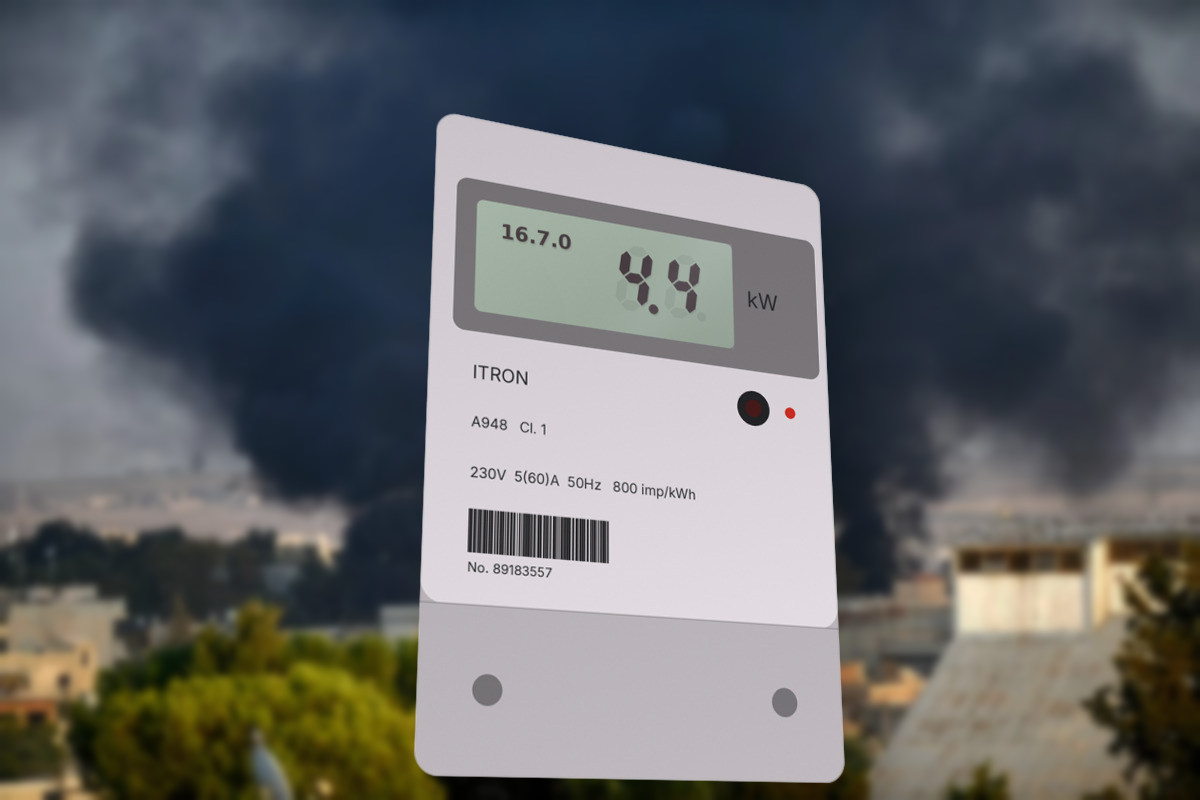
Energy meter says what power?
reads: 4.4 kW
